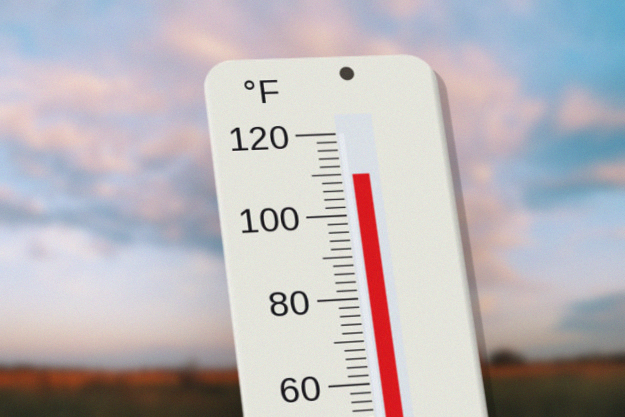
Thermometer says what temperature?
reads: 110 °F
